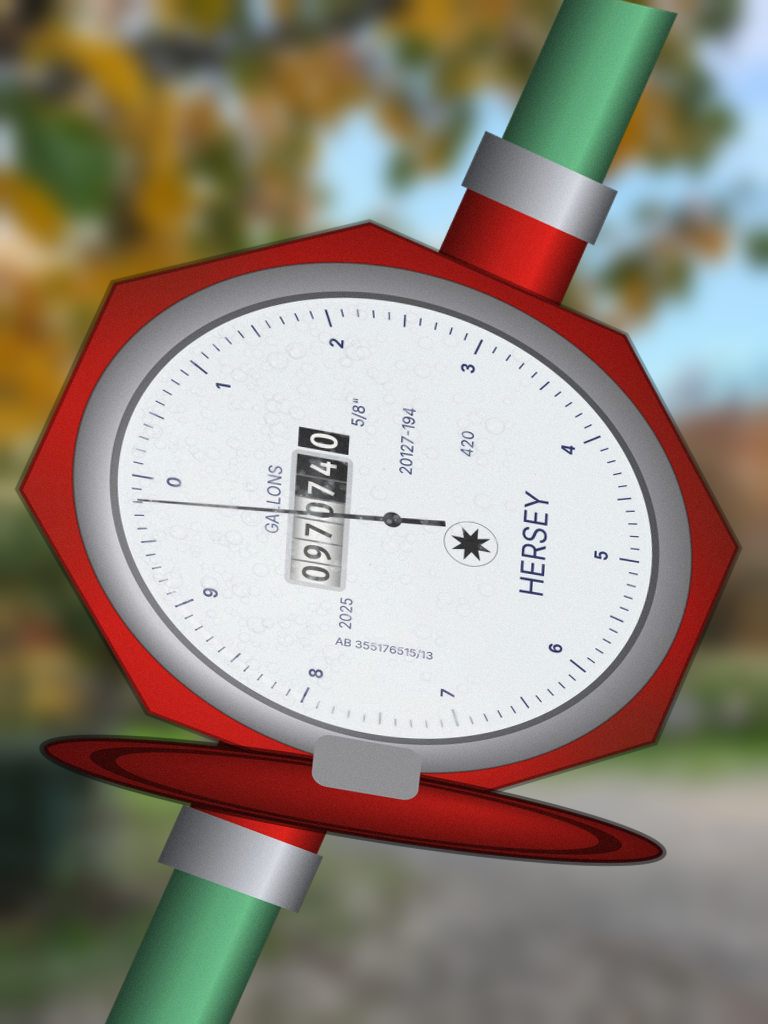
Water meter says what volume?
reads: 970739.8 gal
